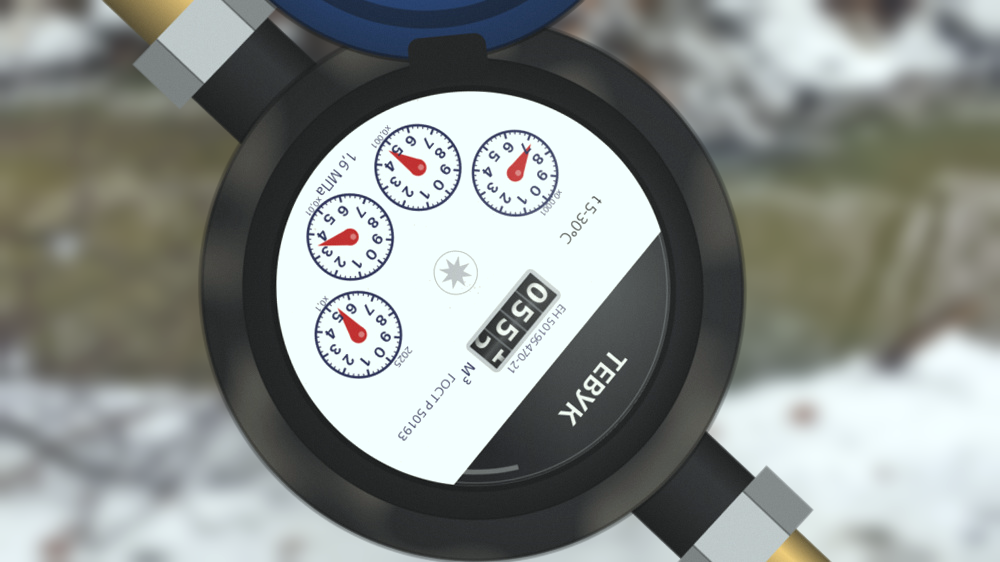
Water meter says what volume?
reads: 551.5347 m³
